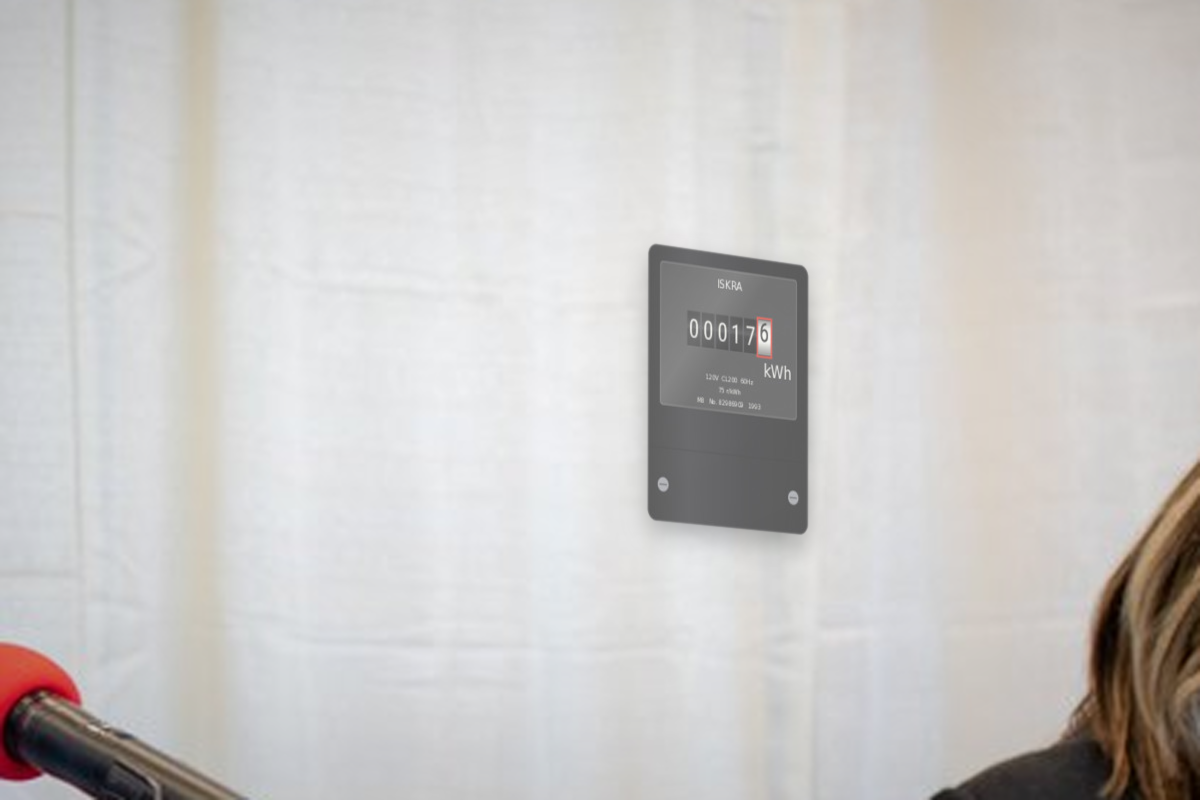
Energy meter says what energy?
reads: 17.6 kWh
